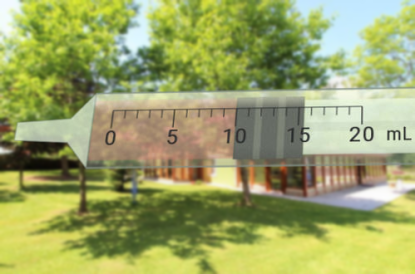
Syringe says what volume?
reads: 10 mL
